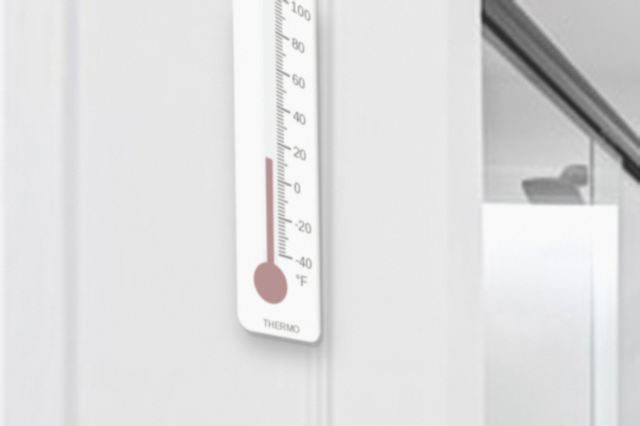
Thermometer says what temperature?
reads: 10 °F
